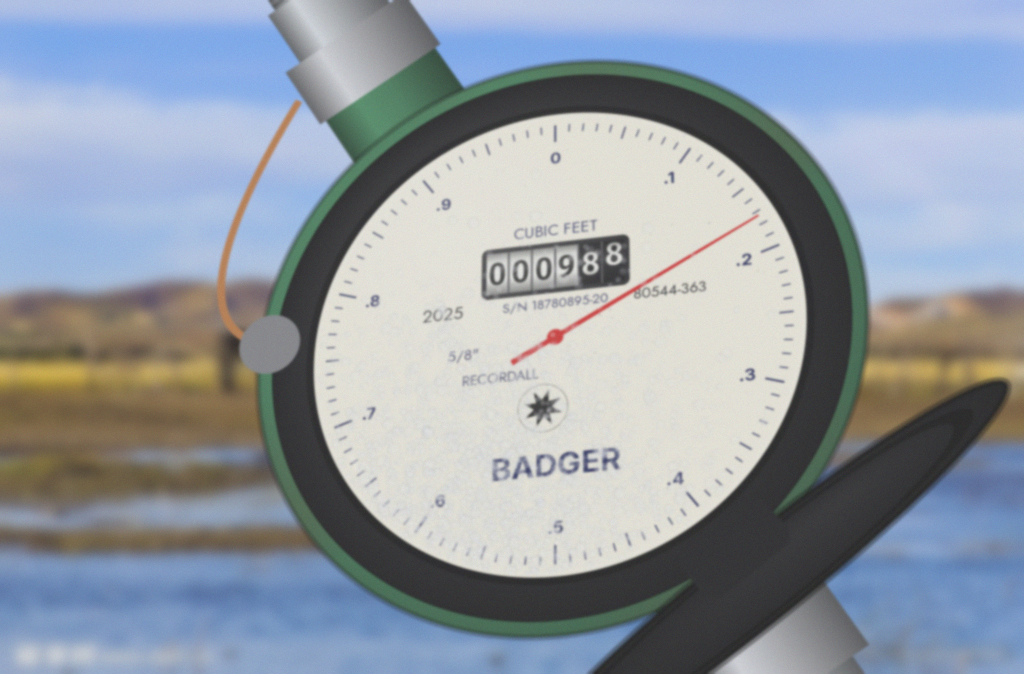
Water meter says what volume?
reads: 988.17 ft³
